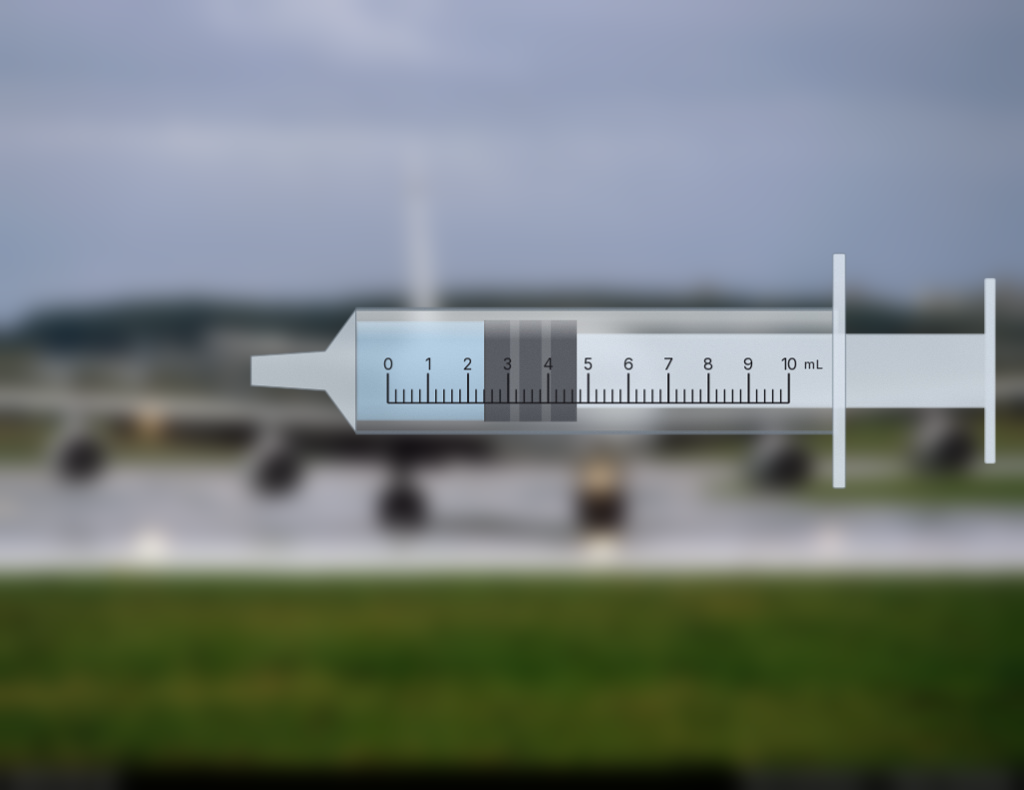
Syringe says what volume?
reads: 2.4 mL
